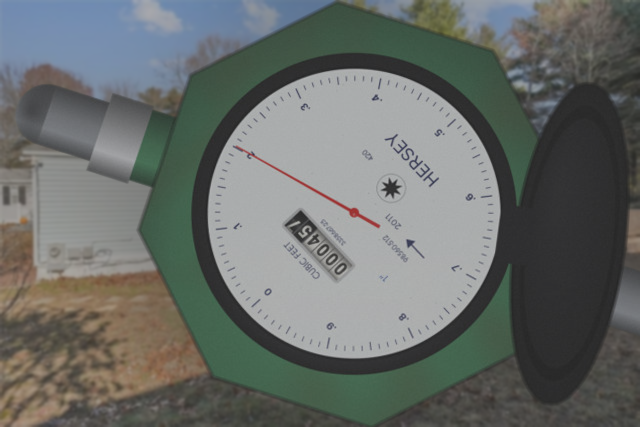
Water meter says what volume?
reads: 457.20 ft³
